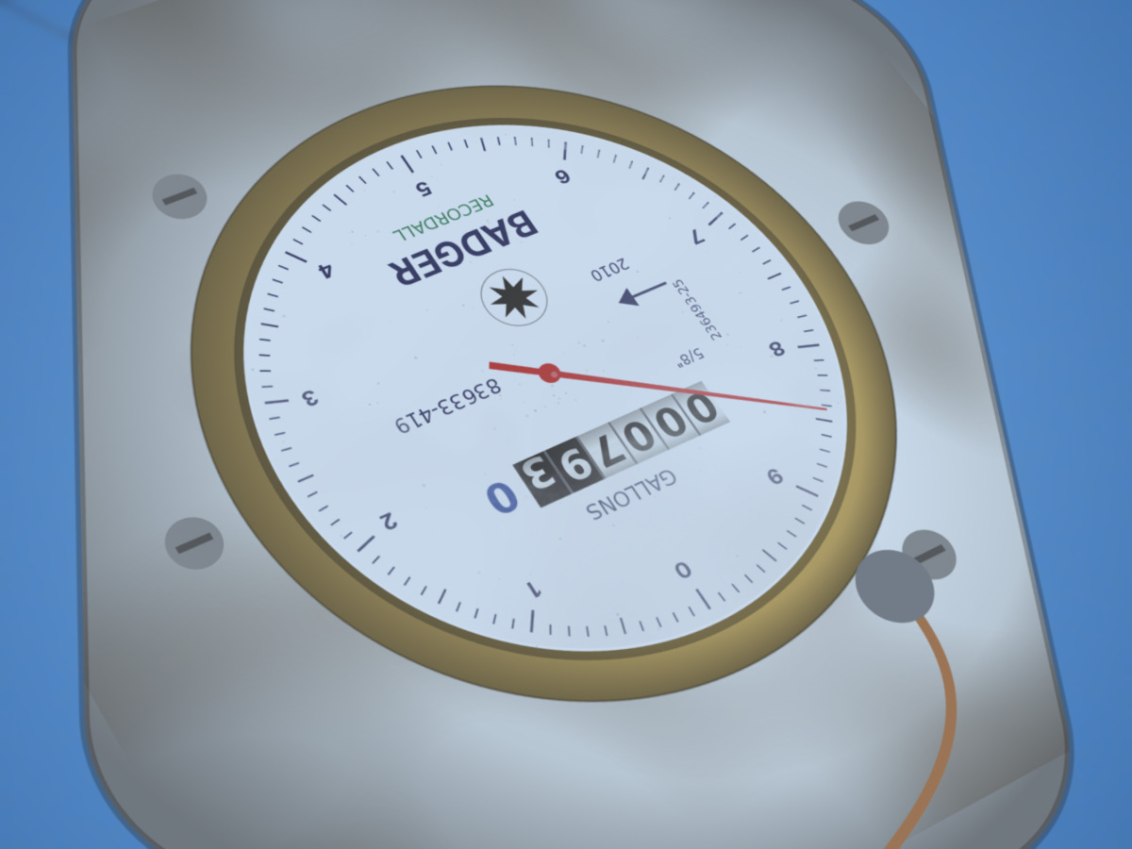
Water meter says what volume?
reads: 7928.4 gal
